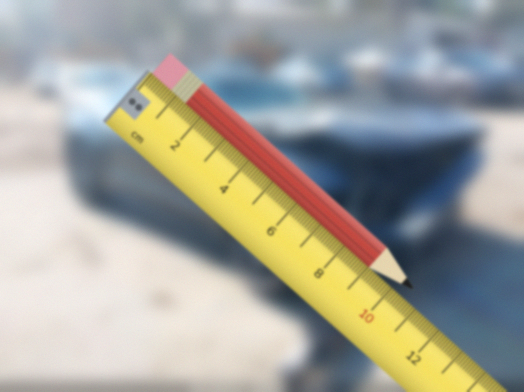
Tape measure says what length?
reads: 10.5 cm
